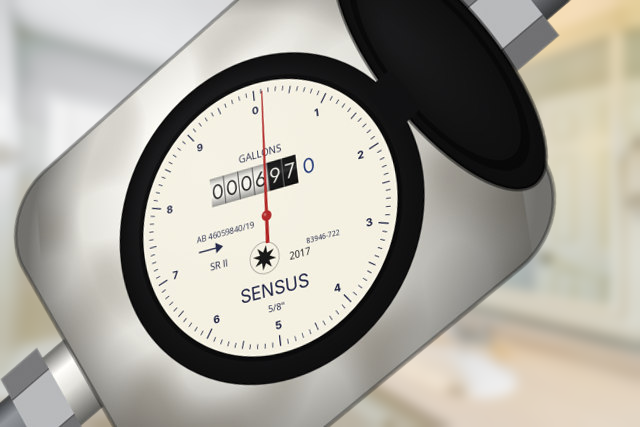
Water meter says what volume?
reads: 6970.1 gal
